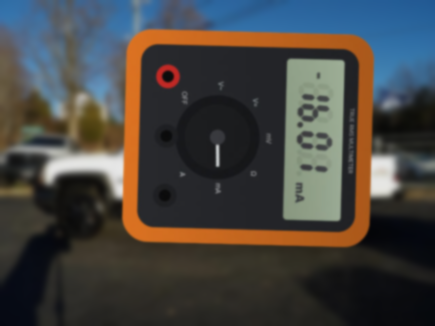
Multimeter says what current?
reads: -16.01 mA
